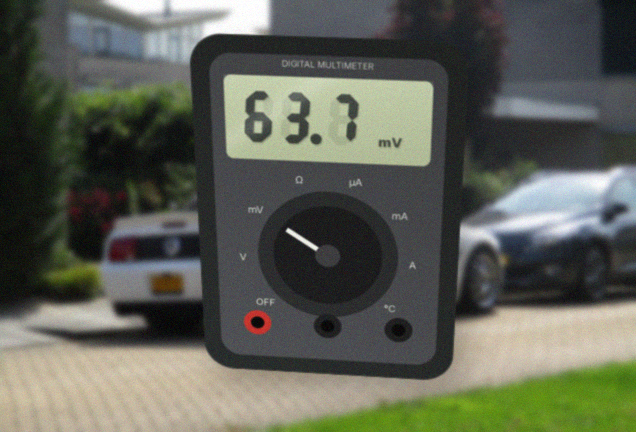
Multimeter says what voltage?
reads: 63.7 mV
